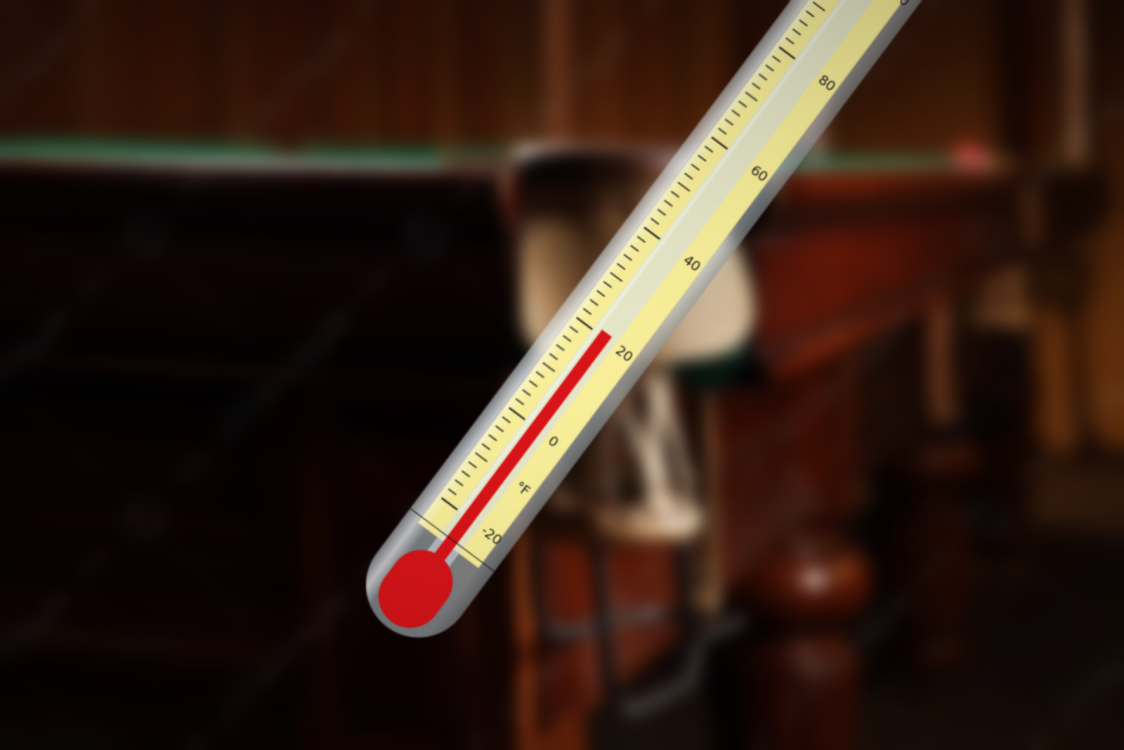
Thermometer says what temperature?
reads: 21 °F
